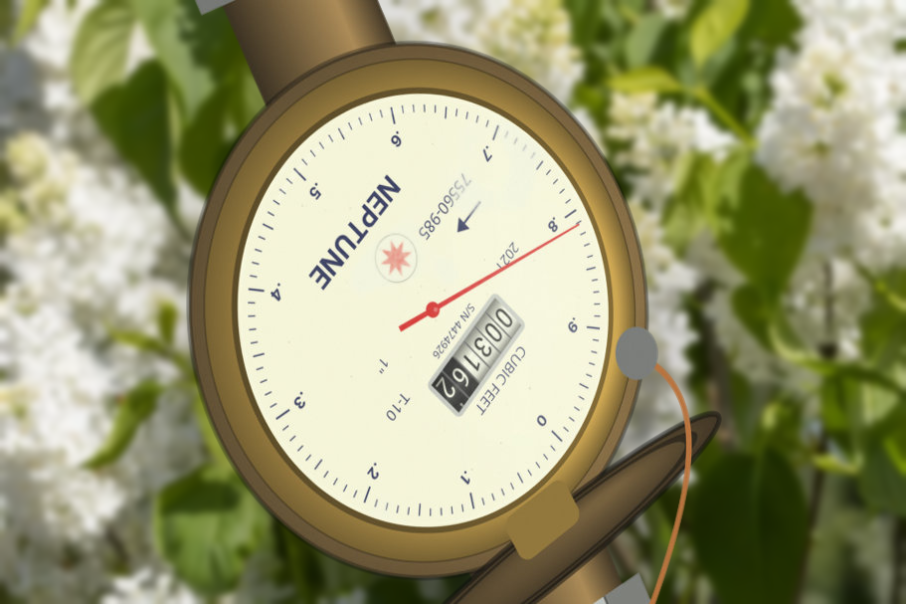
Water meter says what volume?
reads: 3161.81 ft³
